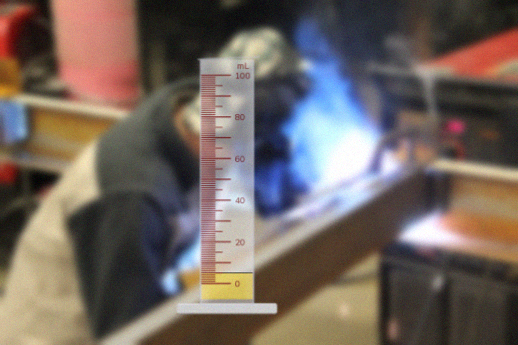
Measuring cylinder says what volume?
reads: 5 mL
